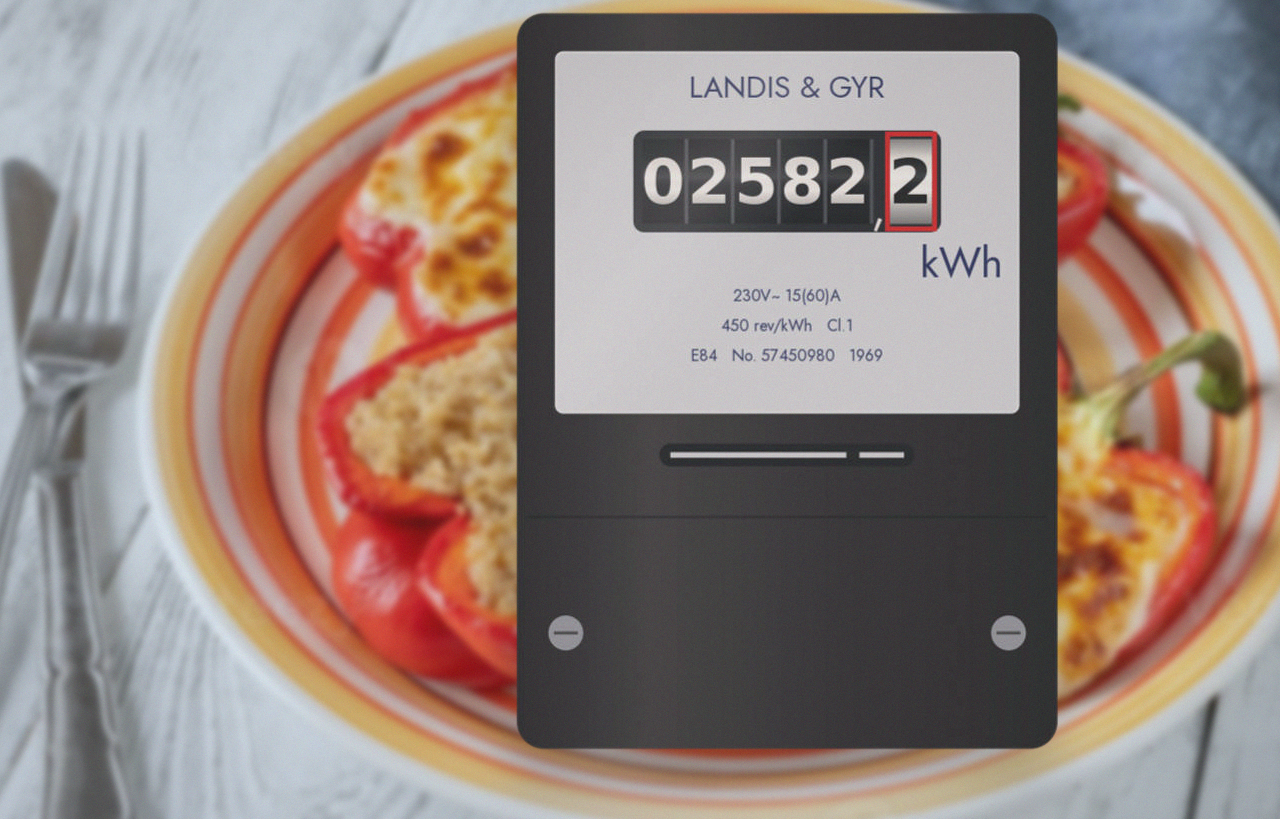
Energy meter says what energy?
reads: 2582.2 kWh
